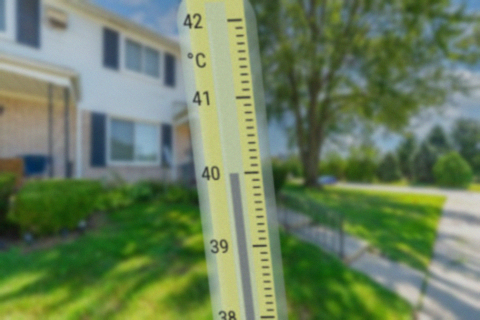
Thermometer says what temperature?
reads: 40 °C
